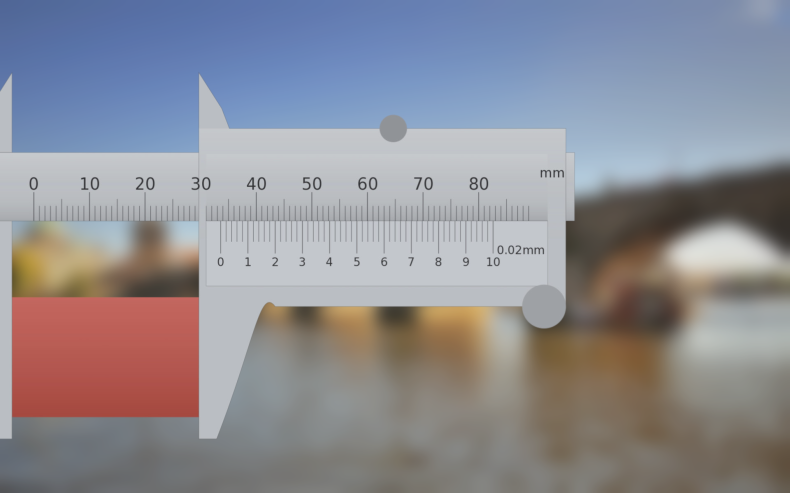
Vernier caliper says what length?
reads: 33.6 mm
